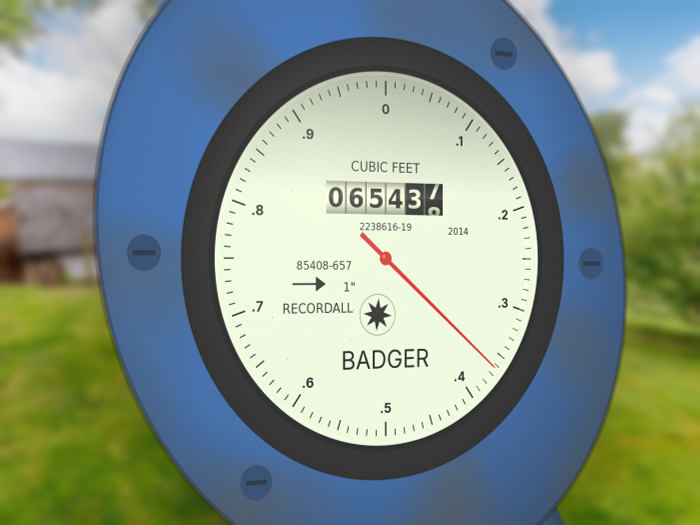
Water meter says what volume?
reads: 65437.36 ft³
